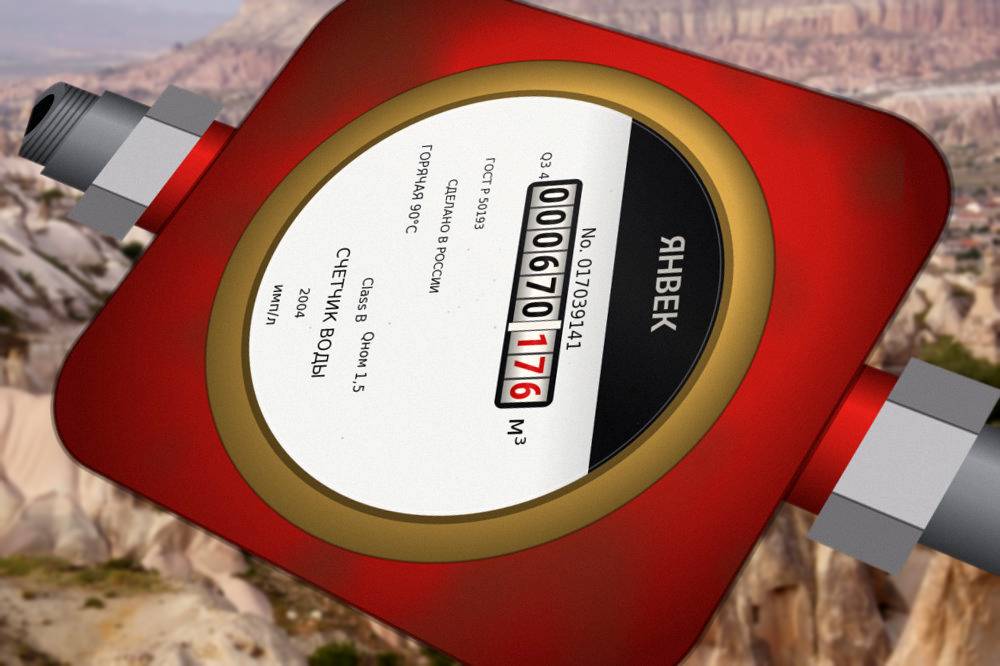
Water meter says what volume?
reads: 670.176 m³
